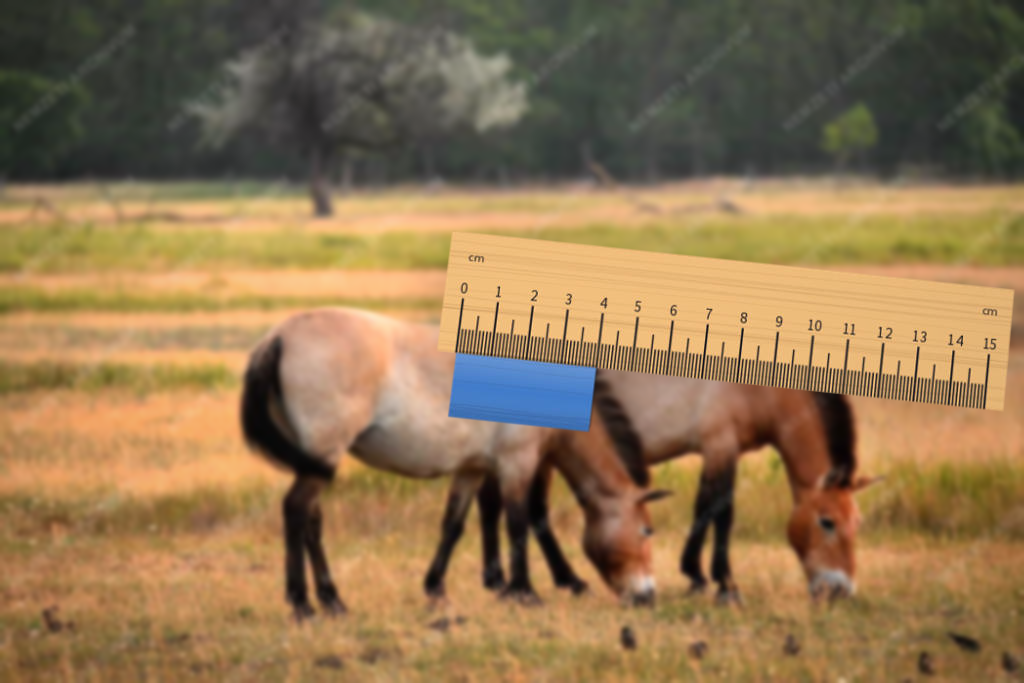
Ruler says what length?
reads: 4 cm
